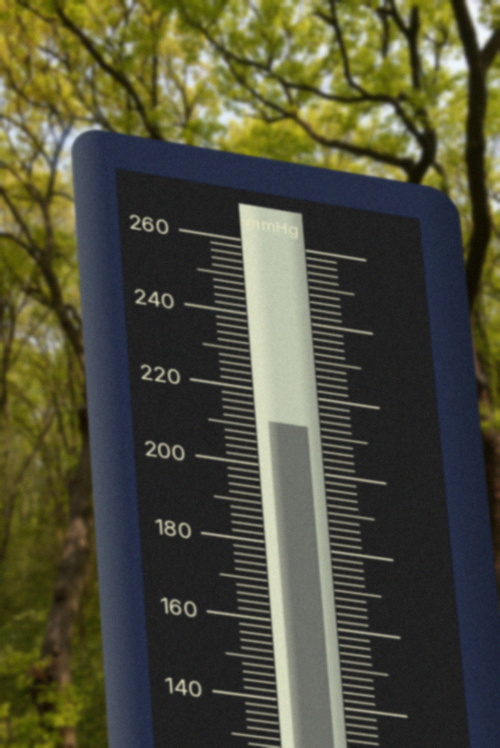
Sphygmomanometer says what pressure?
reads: 212 mmHg
